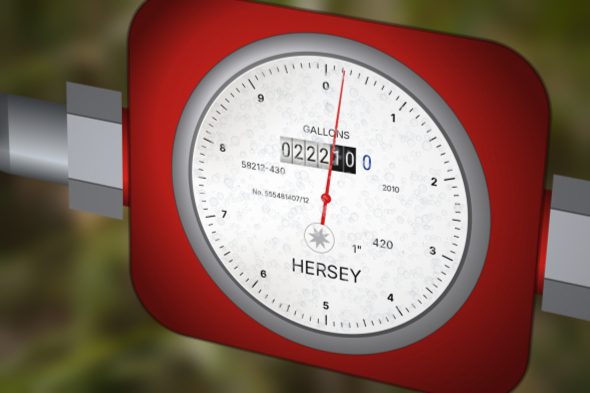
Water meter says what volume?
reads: 222100.2 gal
